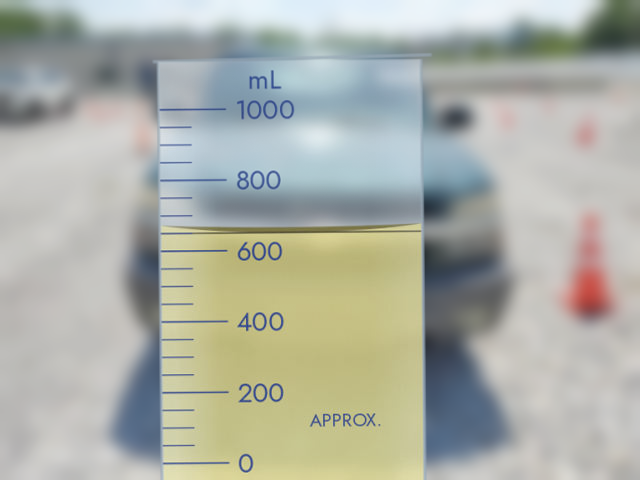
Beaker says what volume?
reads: 650 mL
